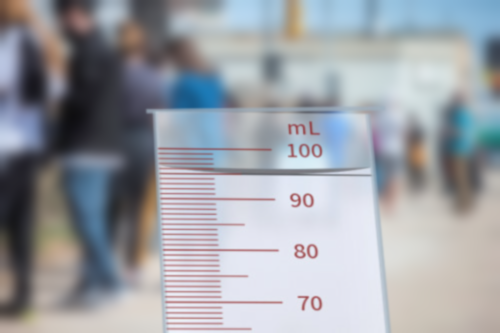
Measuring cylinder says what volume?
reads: 95 mL
